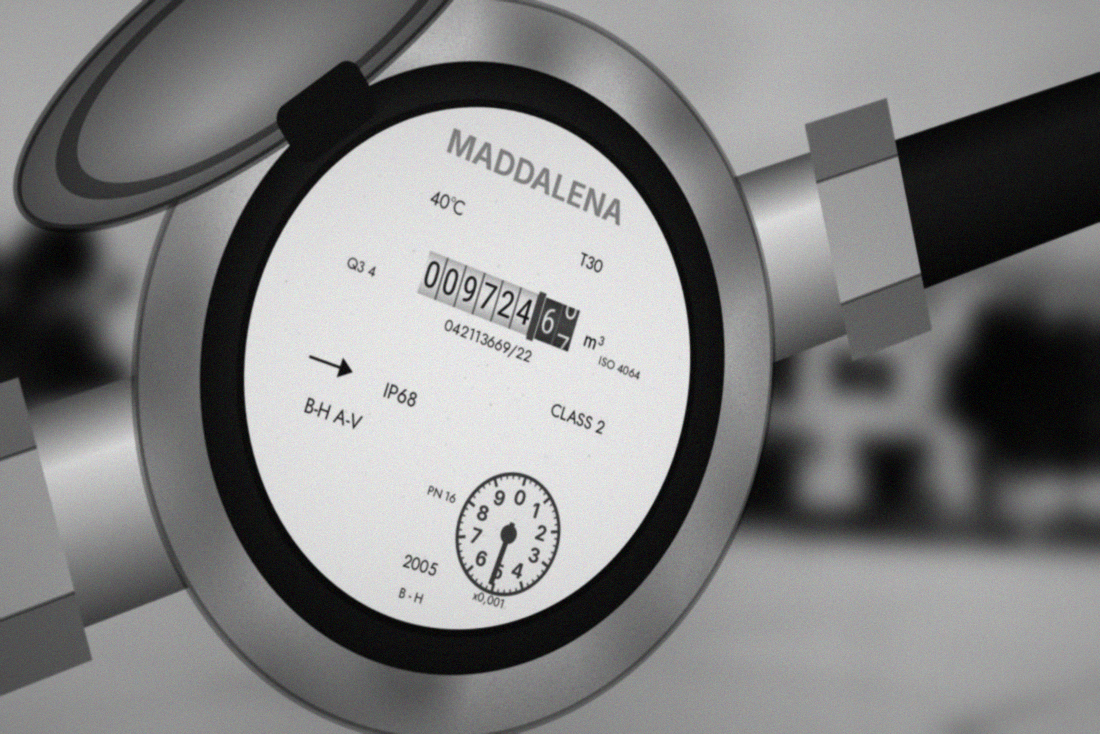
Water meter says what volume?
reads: 9724.665 m³
